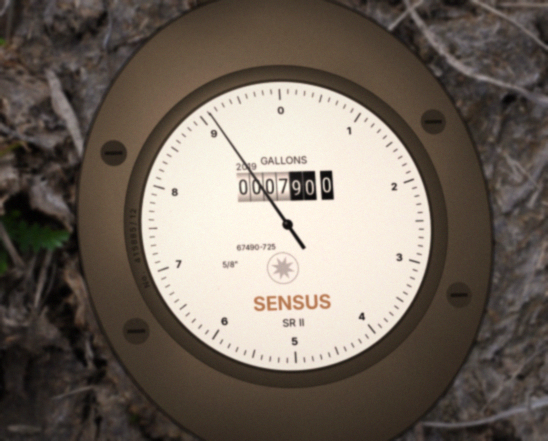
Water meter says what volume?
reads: 7899.1 gal
